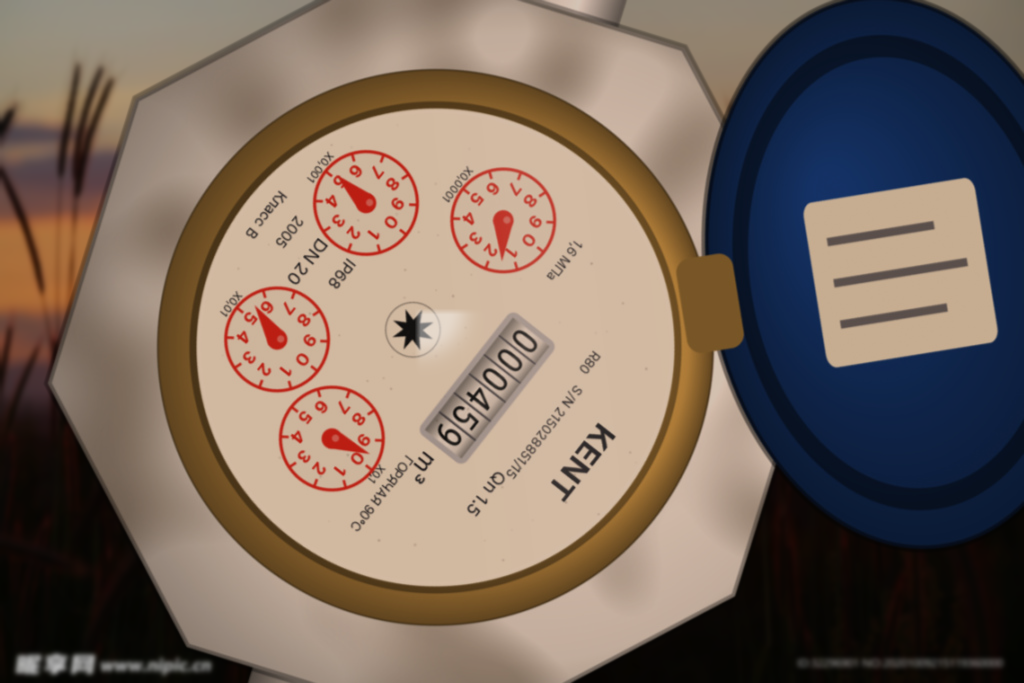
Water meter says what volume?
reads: 458.9551 m³
